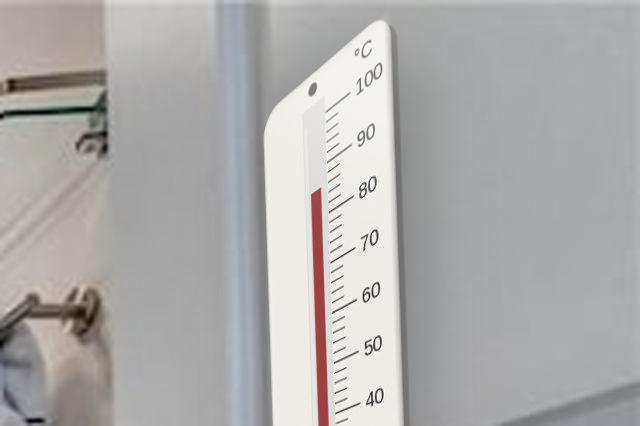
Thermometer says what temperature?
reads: 86 °C
